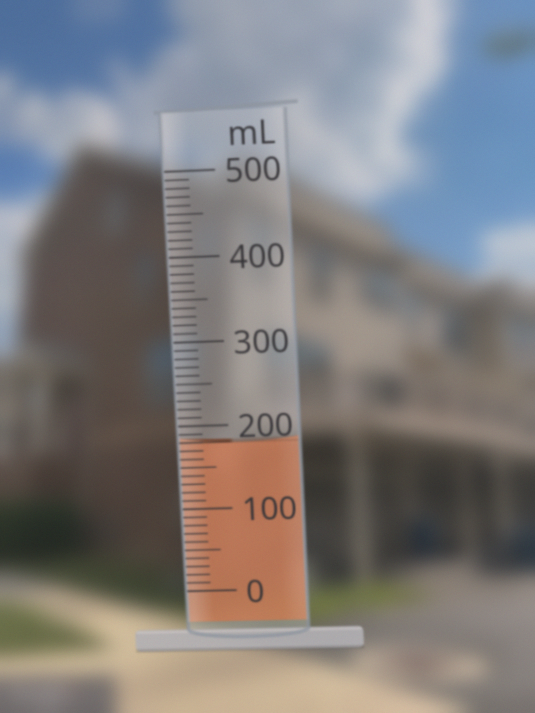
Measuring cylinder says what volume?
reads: 180 mL
